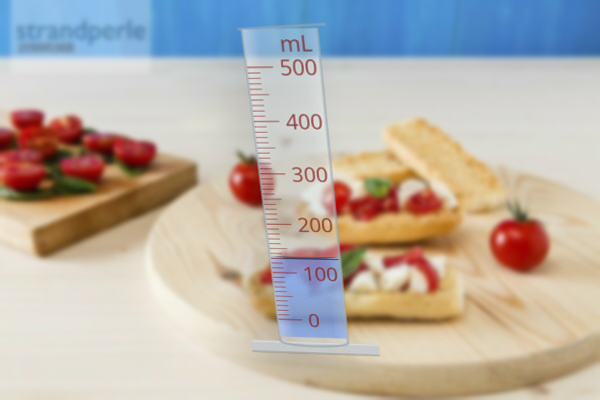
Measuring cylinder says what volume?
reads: 130 mL
